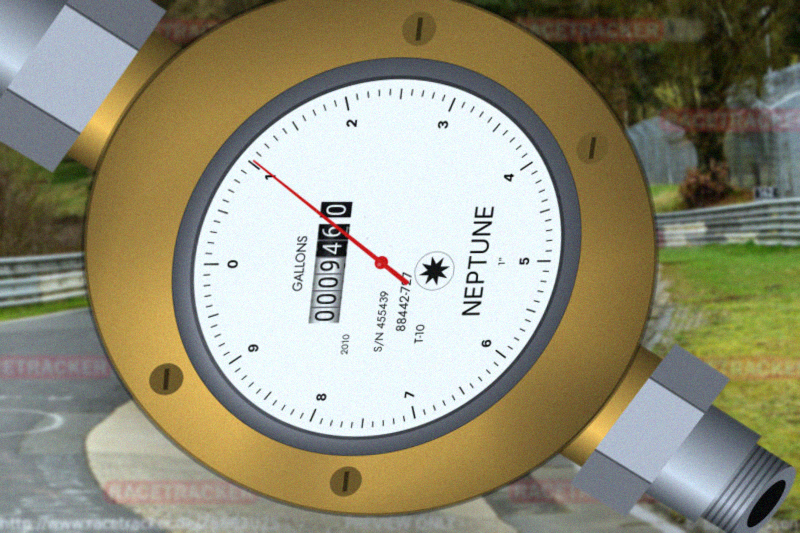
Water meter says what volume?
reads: 9461.0 gal
